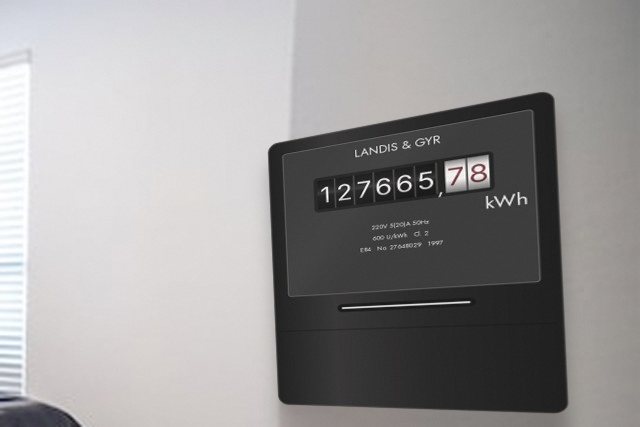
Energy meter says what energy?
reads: 127665.78 kWh
